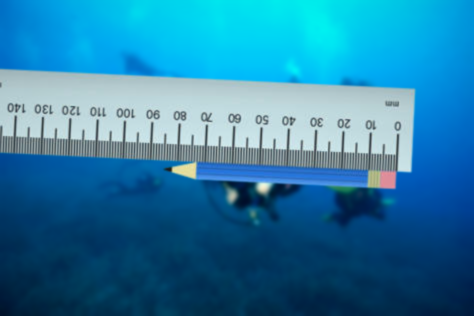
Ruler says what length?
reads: 85 mm
